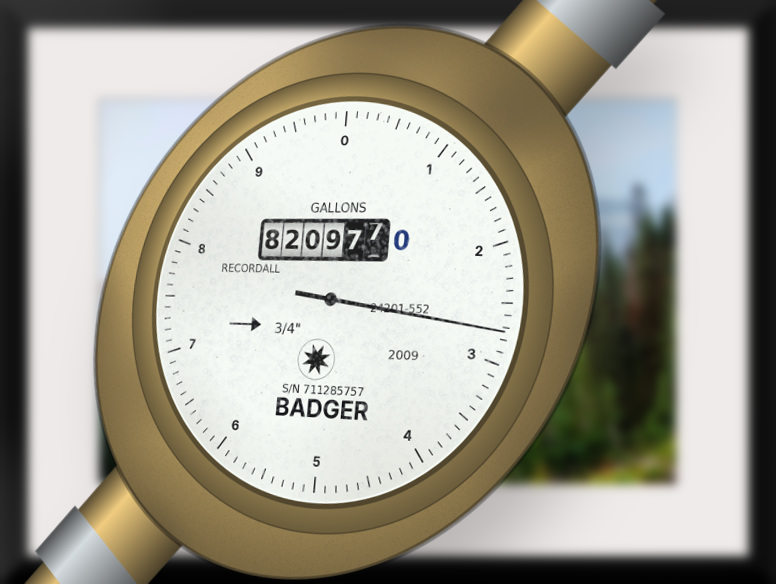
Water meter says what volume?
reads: 8209772.7 gal
